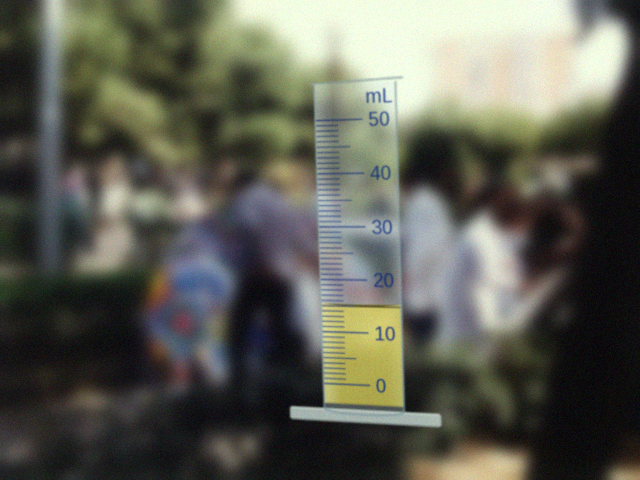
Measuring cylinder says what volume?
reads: 15 mL
